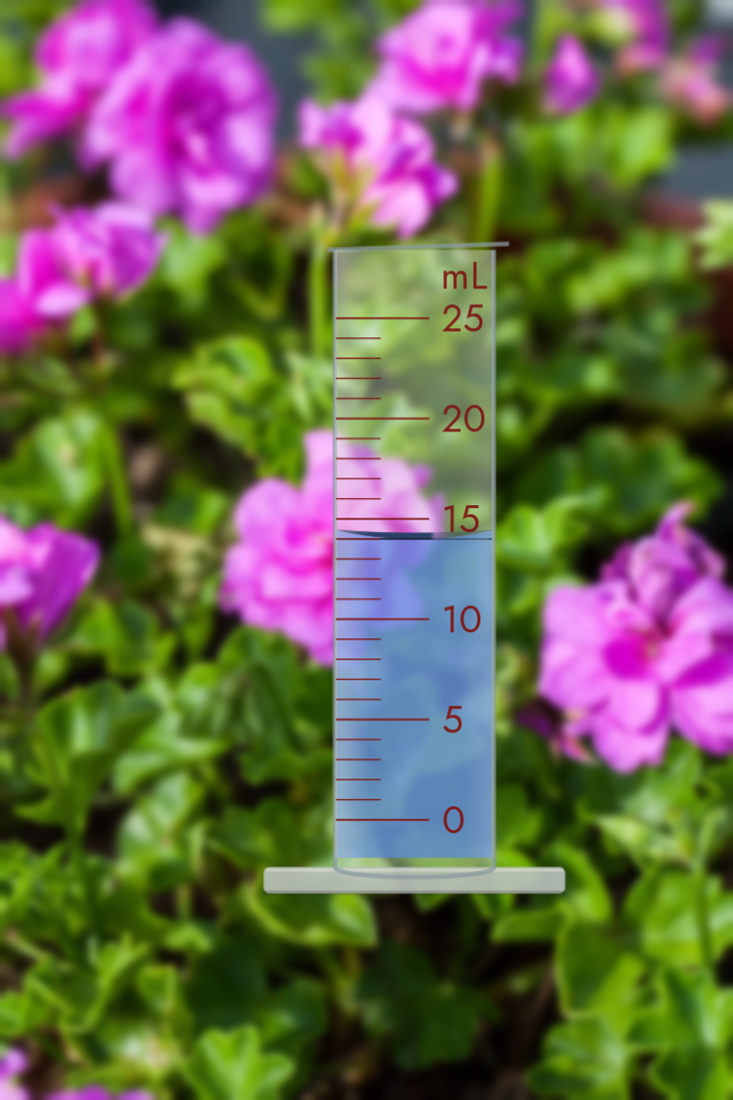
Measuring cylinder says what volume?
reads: 14 mL
